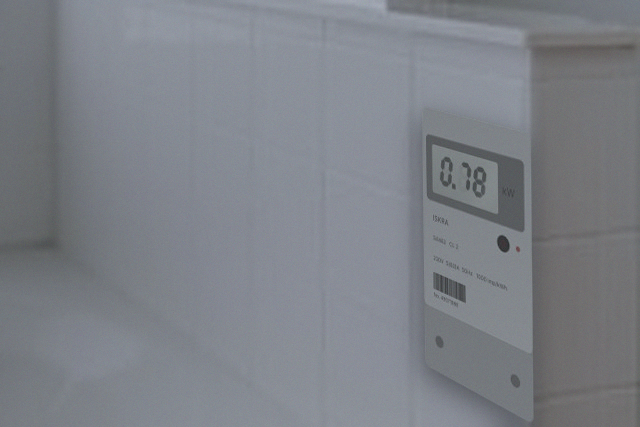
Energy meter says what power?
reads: 0.78 kW
